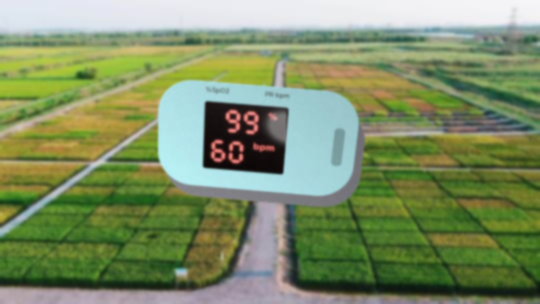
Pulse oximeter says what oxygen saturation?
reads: 99 %
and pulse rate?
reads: 60 bpm
